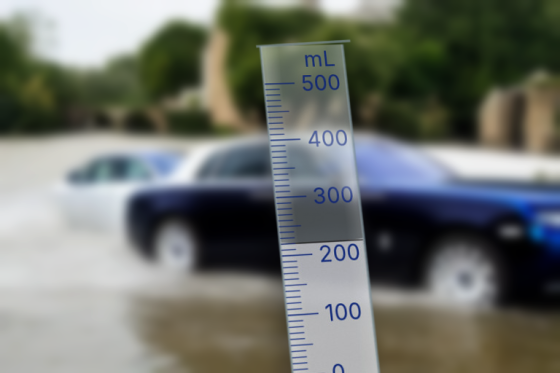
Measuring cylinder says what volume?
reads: 220 mL
